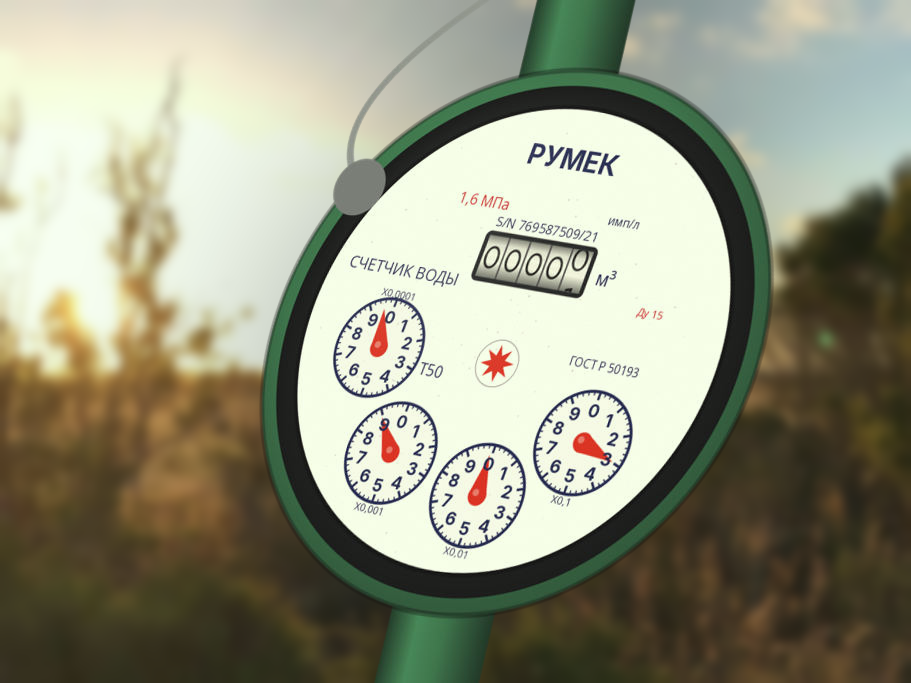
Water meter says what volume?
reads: 0.2989 m³
